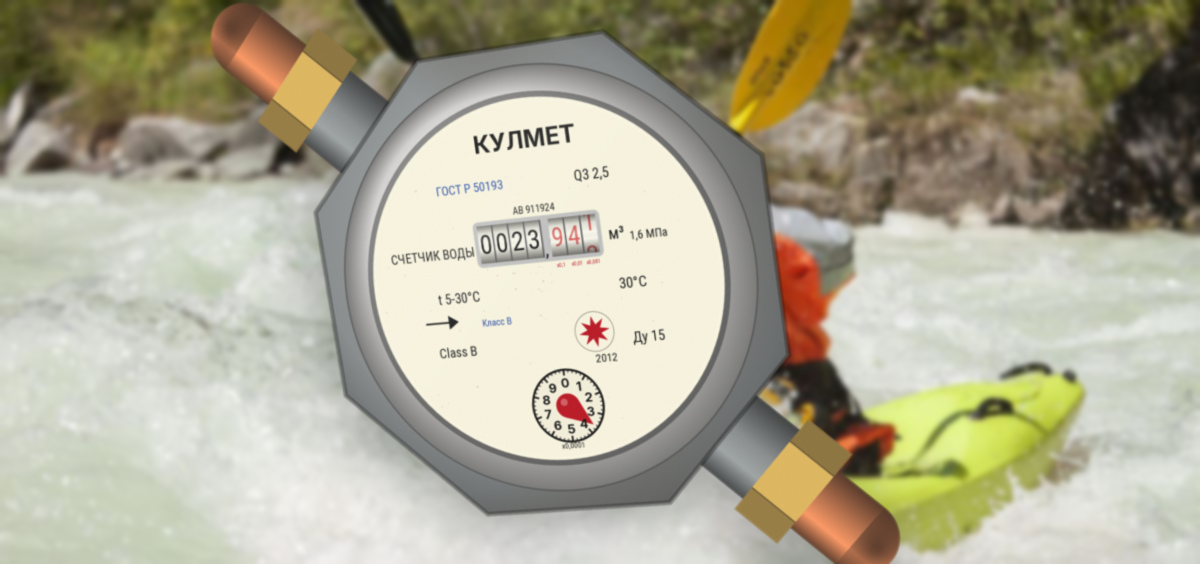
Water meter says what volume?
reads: 23.9413 m³
